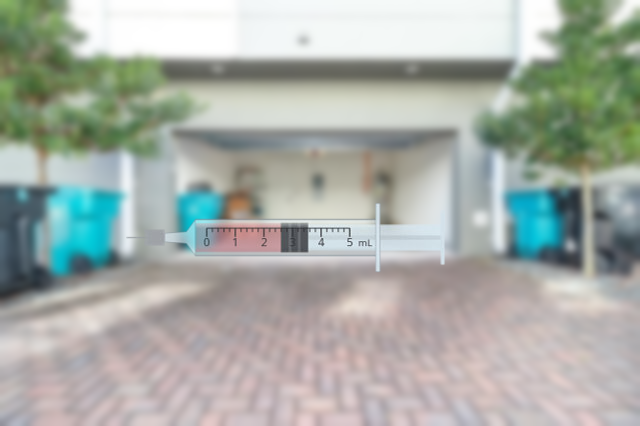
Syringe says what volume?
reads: 2.6 mL
